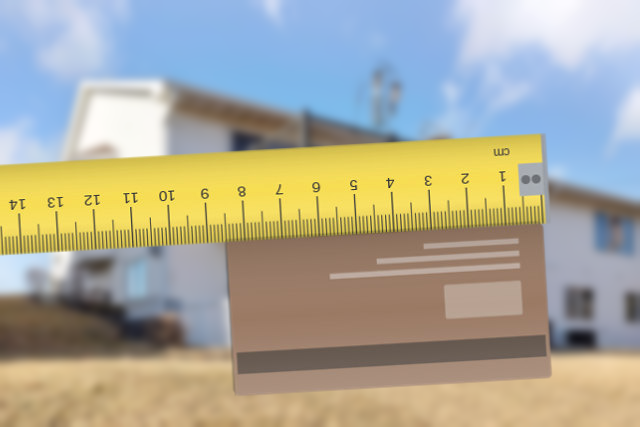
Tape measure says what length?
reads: 8.5 cm
